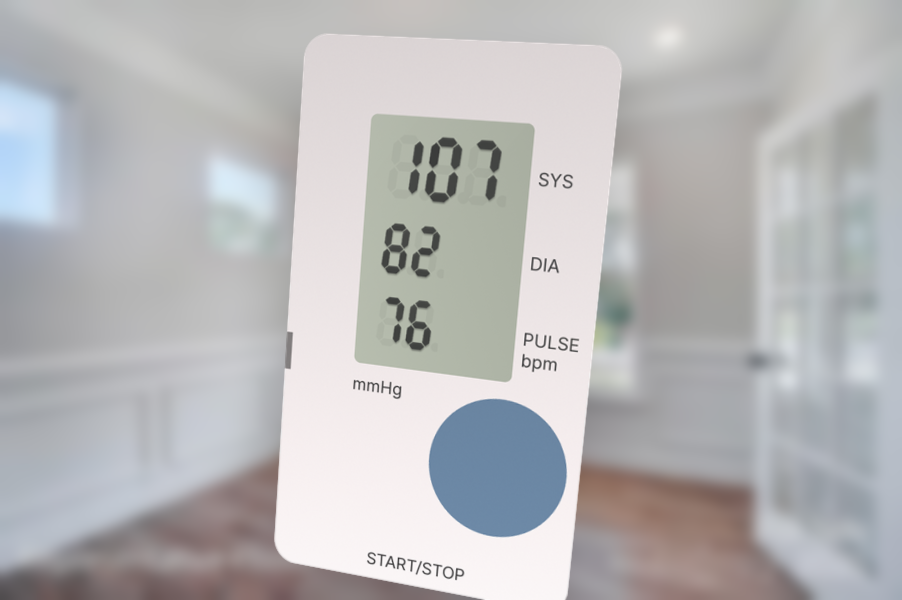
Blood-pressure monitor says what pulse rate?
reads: 76 bpm
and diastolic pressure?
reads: 82 mmHg
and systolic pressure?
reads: 107 mmHg
